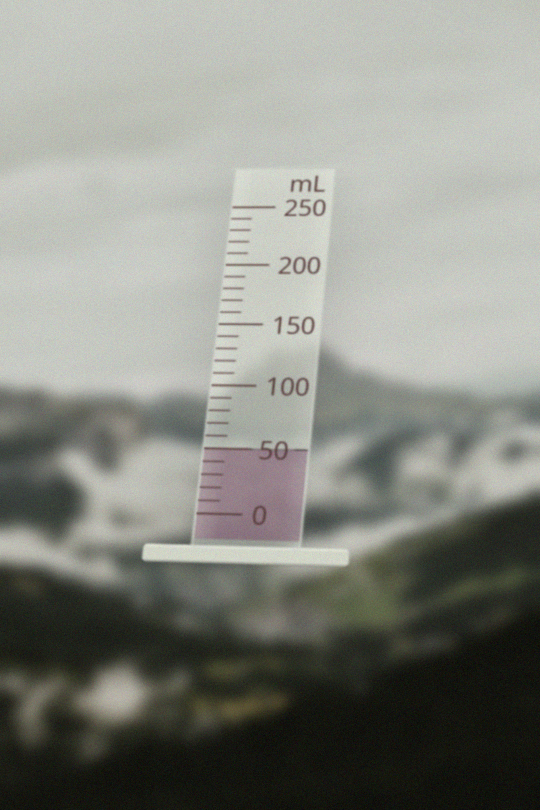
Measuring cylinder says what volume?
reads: 50 mL
